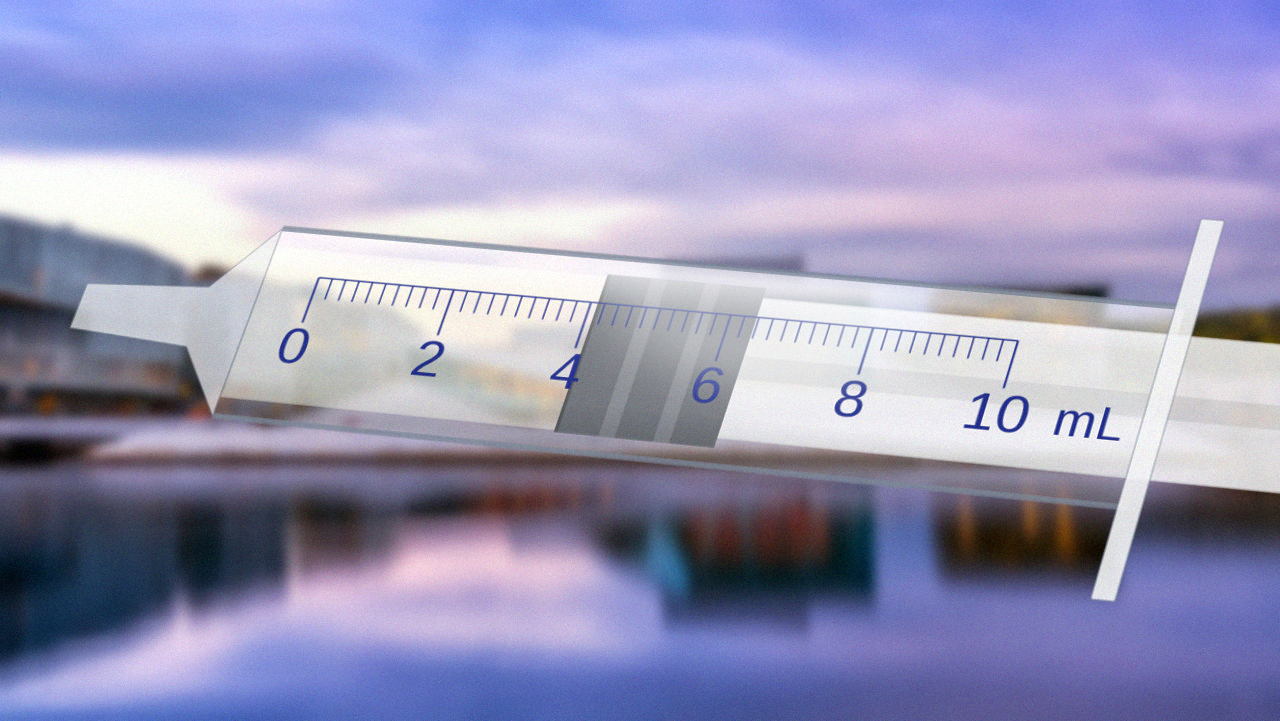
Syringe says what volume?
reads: 4.1 mL
